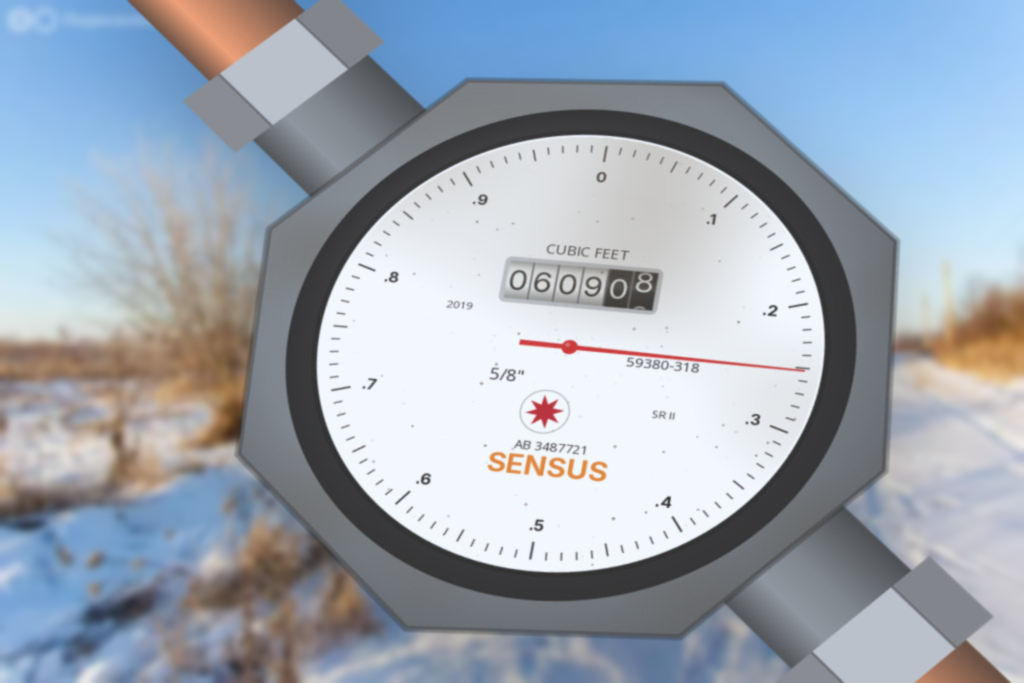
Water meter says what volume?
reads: 60908.25 ft³
